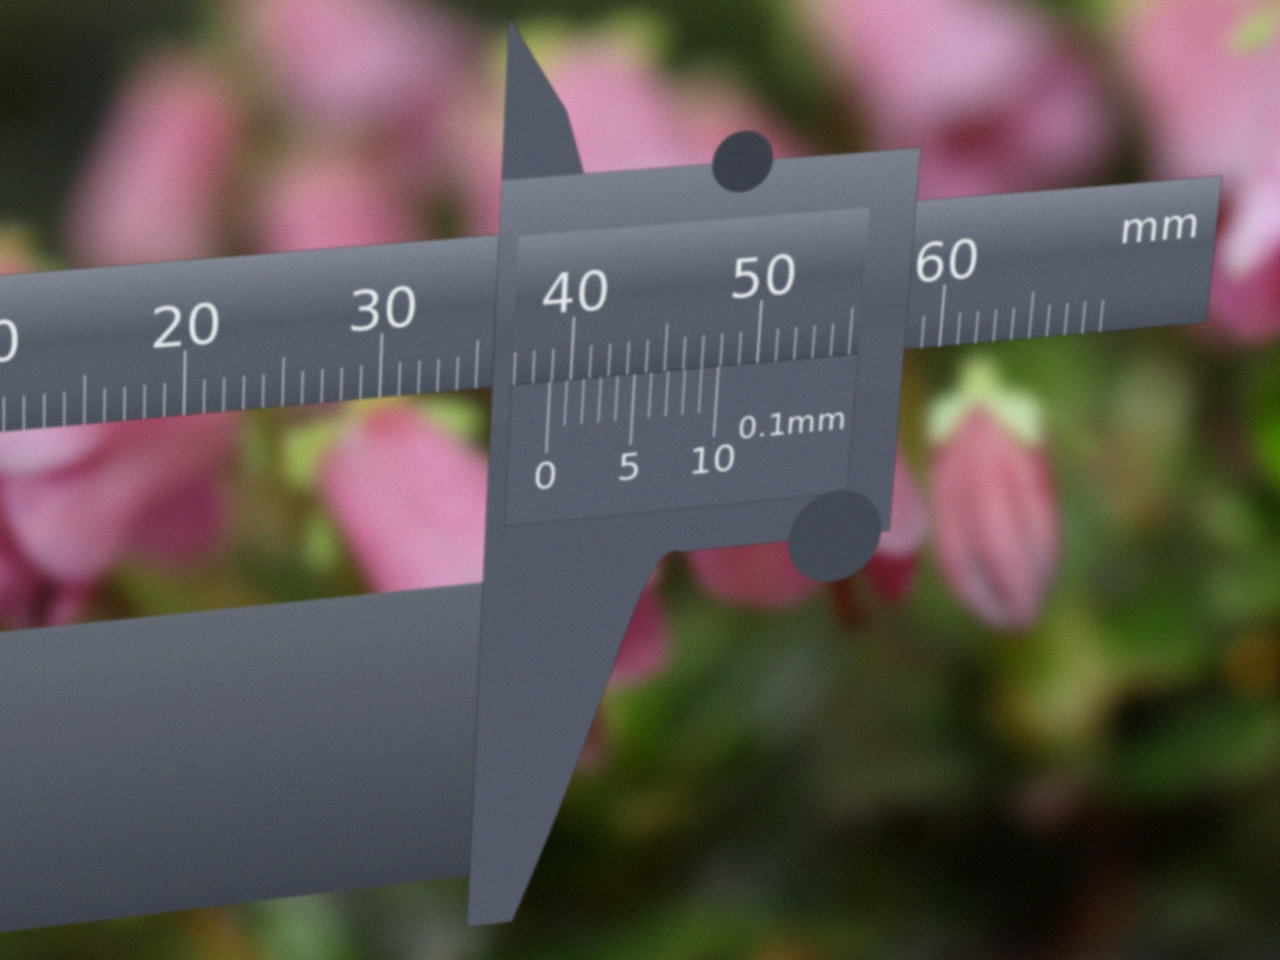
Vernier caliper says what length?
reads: 38.9 mm
